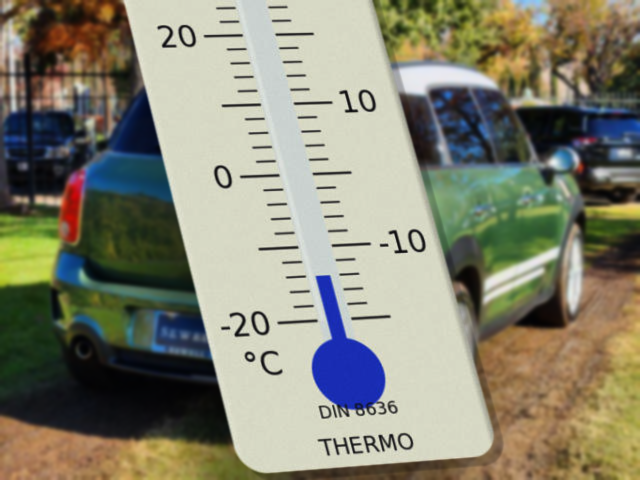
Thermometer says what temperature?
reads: -14 °C
